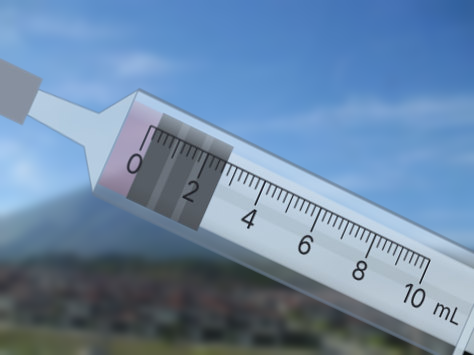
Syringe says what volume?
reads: 0.2 mL
